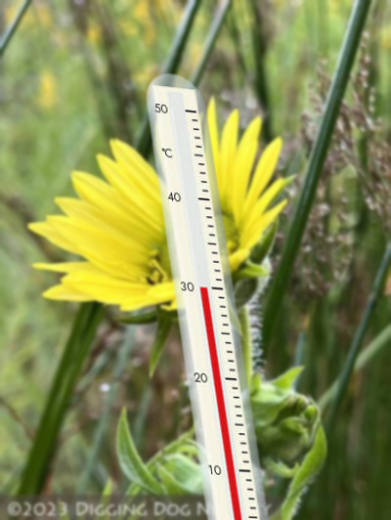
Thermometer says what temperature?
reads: 30 °C
